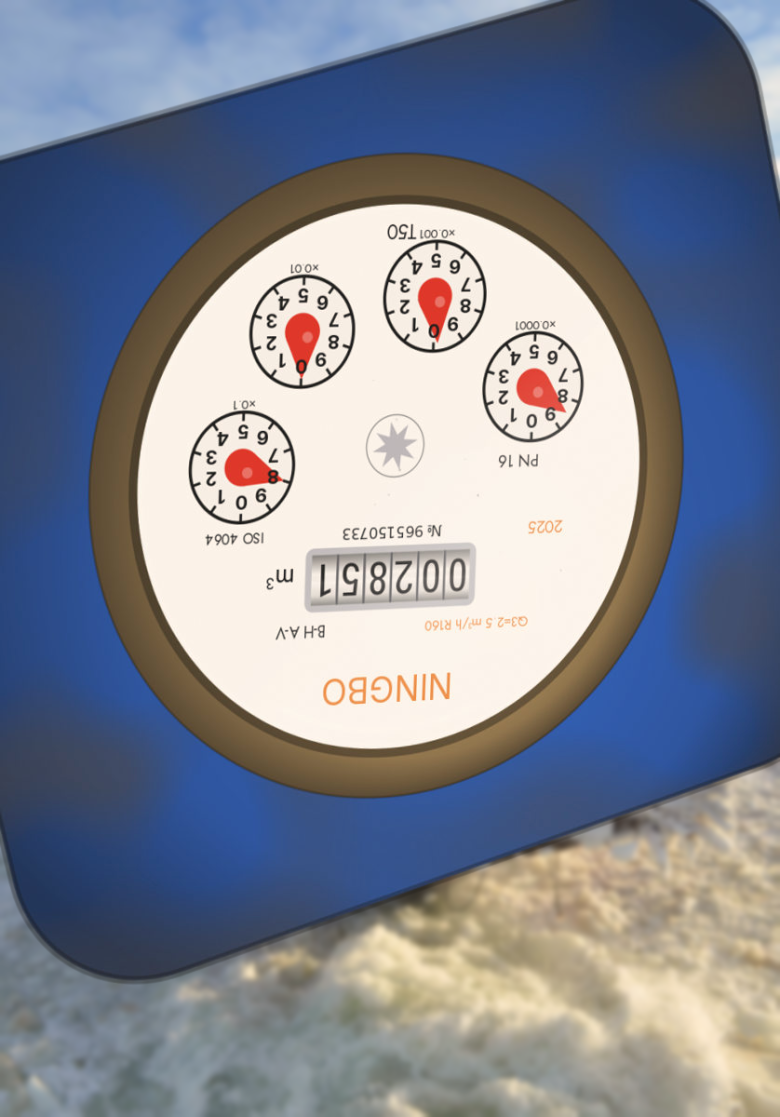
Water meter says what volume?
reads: 2851.7998 m³
